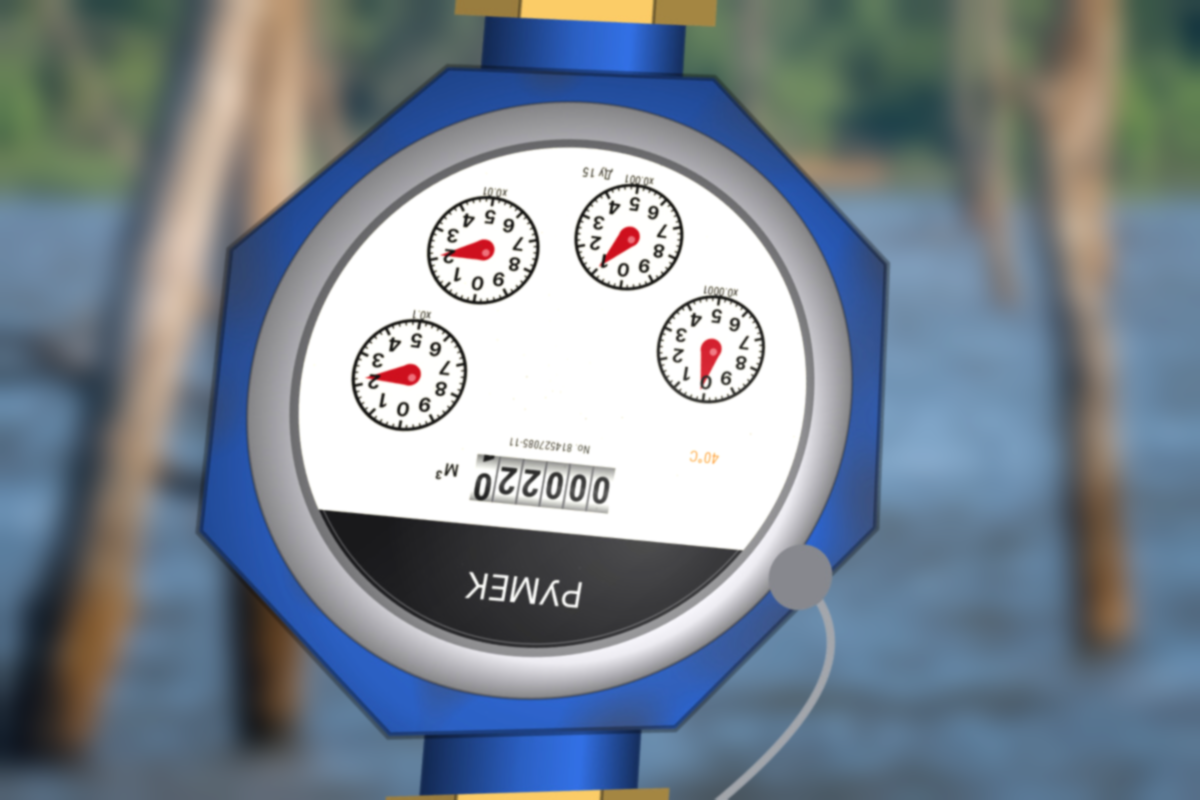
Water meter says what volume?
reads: 220.2210 m³
